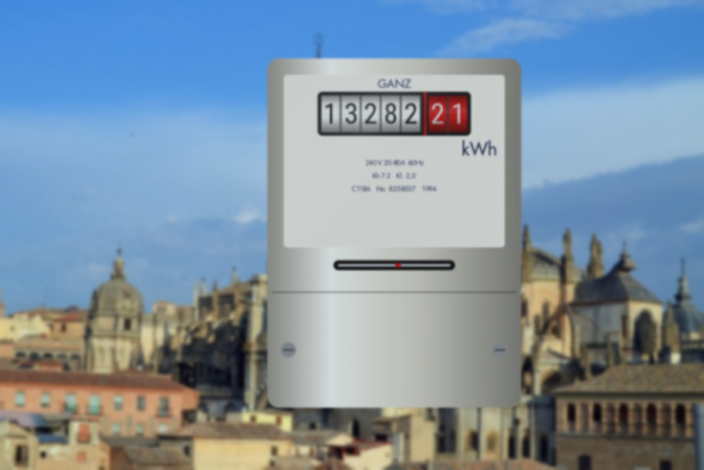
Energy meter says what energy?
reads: 13282.21 kWh
